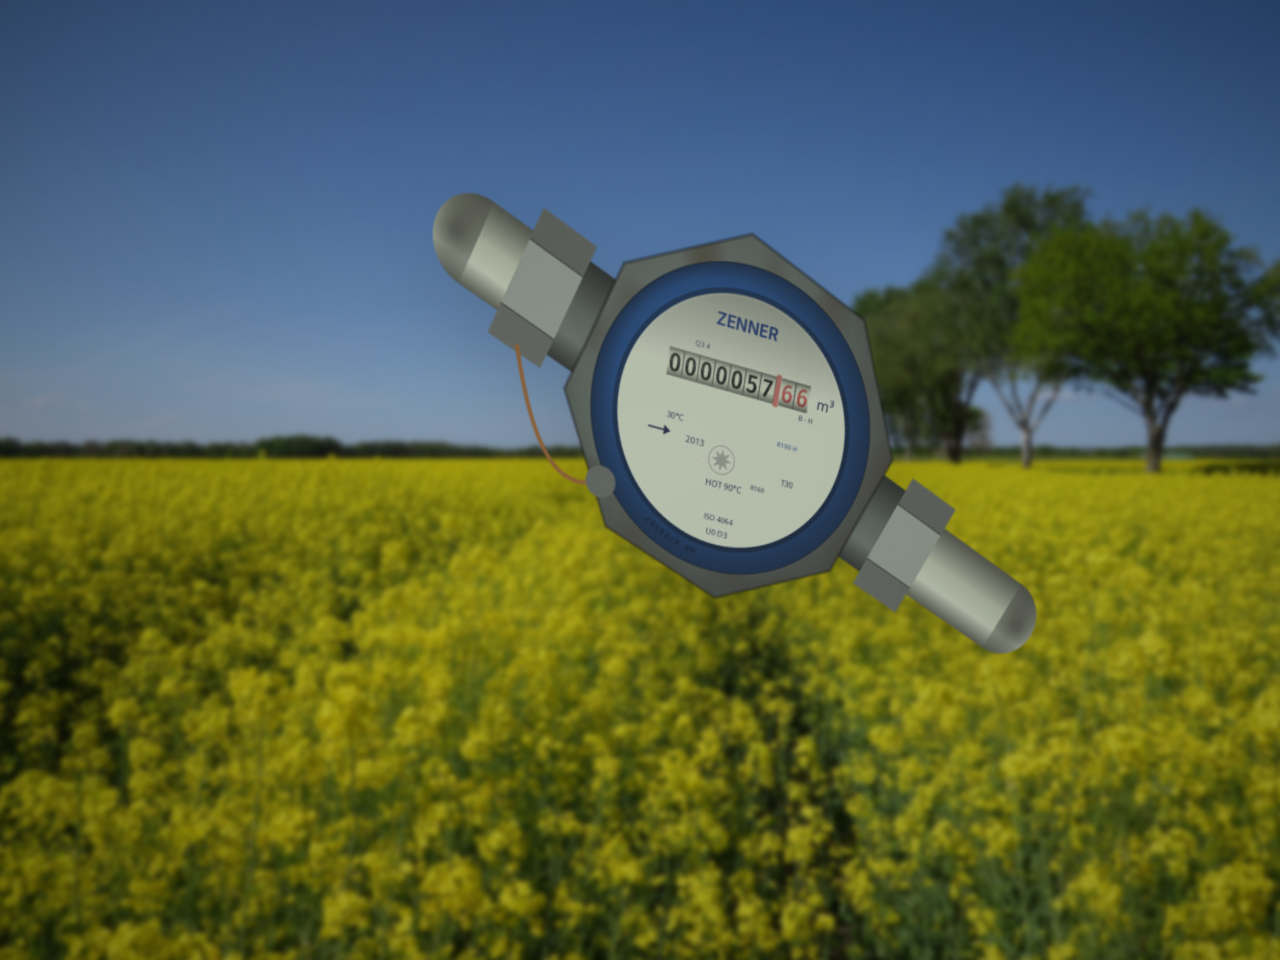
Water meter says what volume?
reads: 57.66 m³
